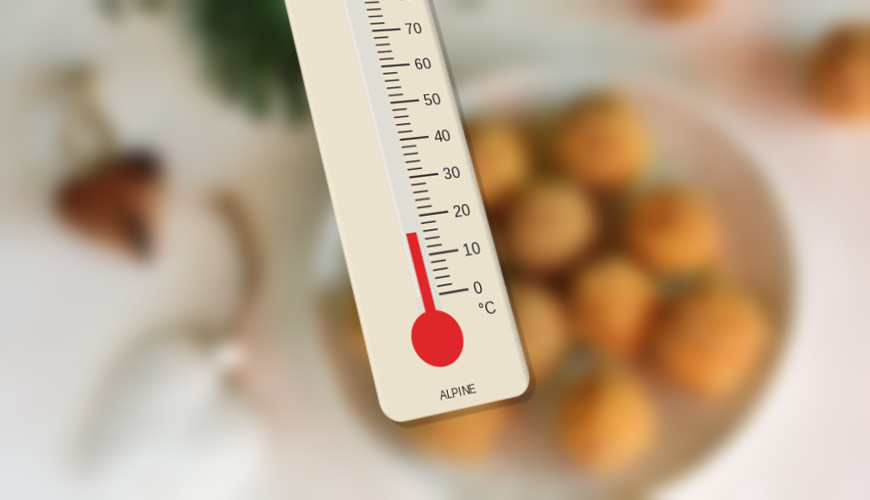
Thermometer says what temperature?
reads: 16 °C
